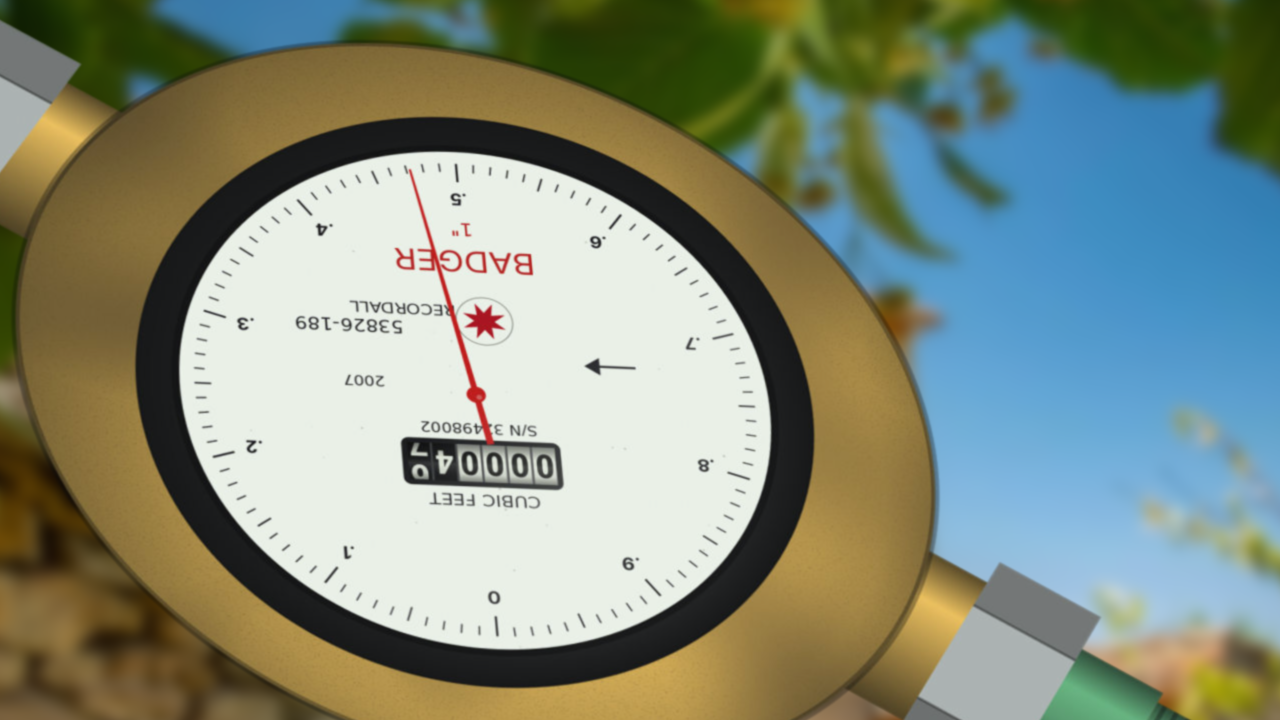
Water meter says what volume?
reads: 46.47 ft³
